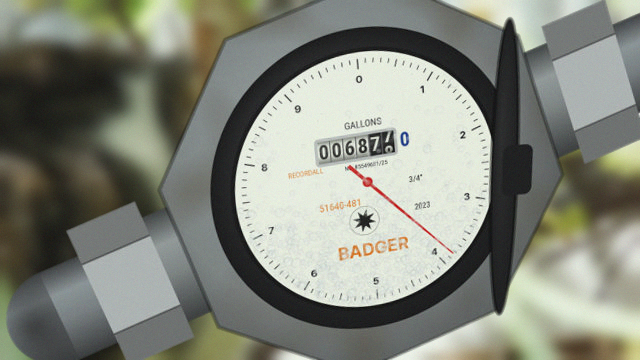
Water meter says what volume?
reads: 68773.8 gal
